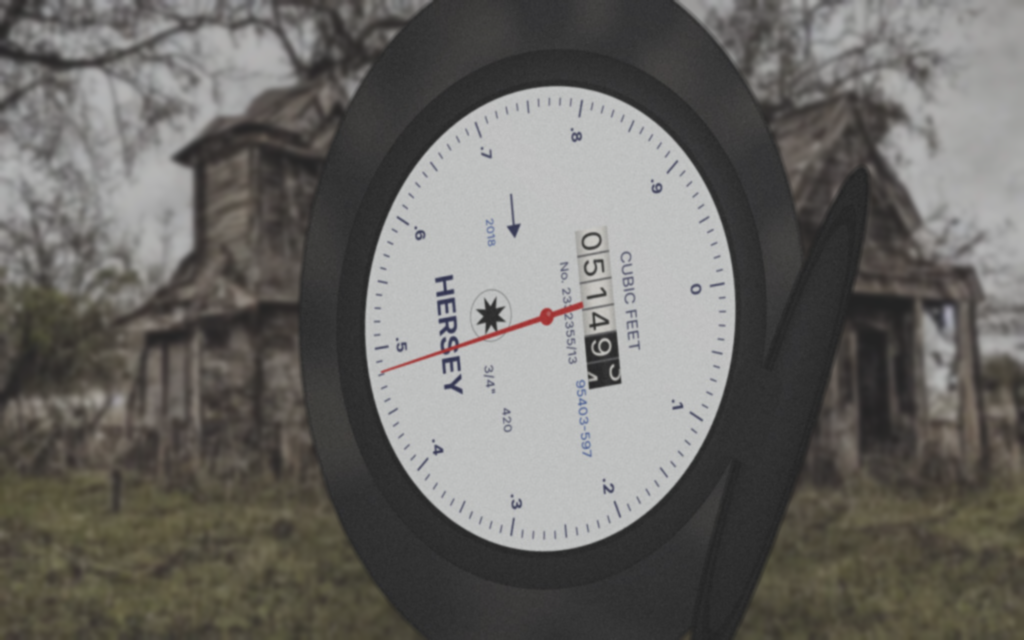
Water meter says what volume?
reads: 51493.48 ft³
